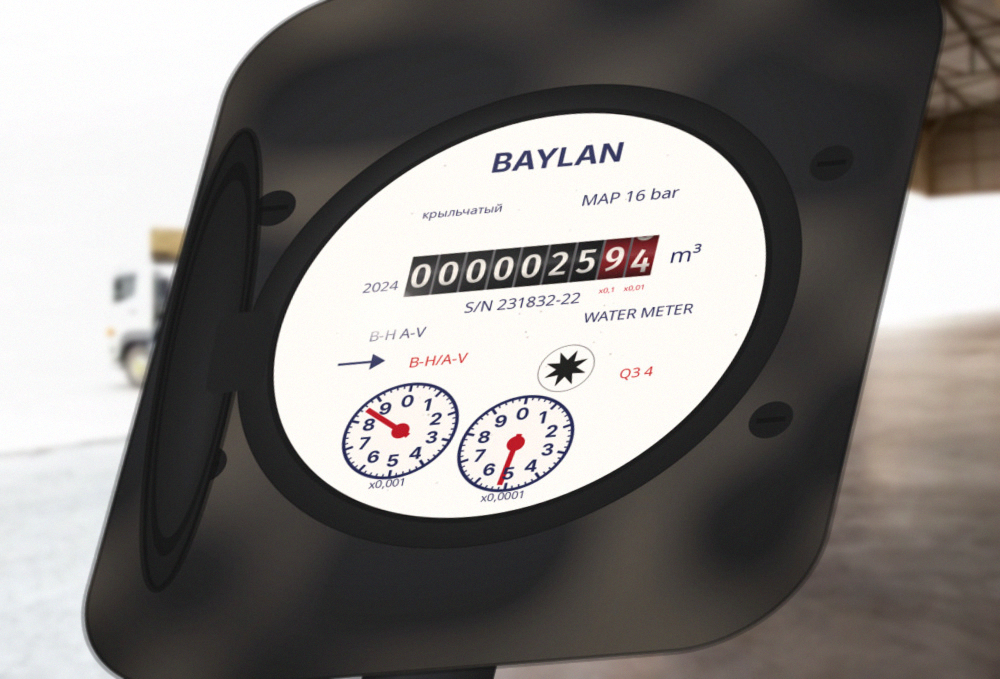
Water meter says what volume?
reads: 25.9385 m³
